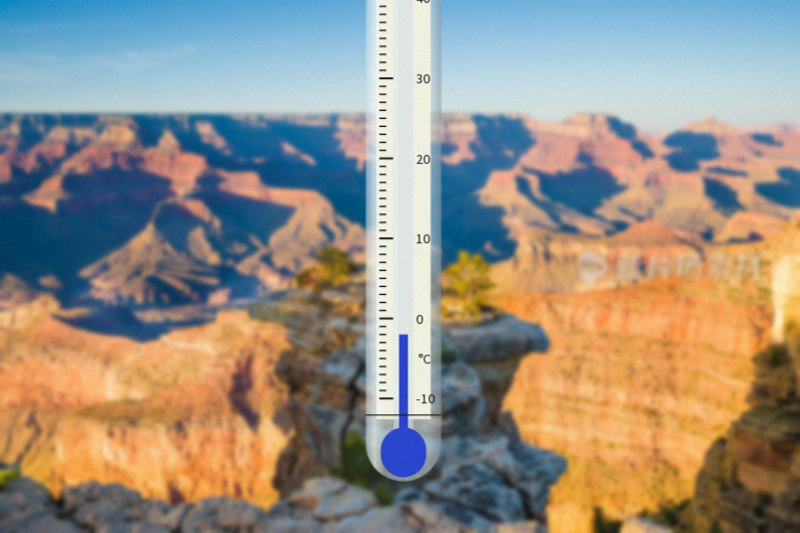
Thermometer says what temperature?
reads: -2 °C
